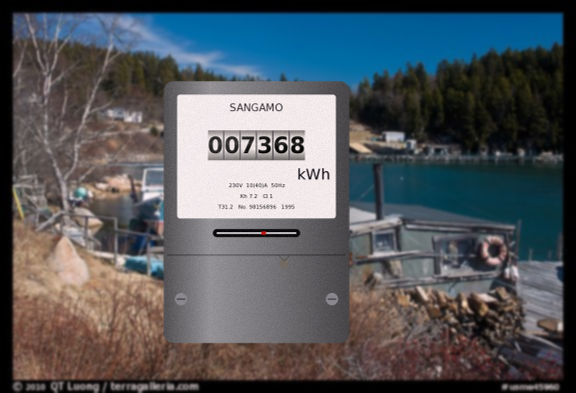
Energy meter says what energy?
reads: 7368 kWh
